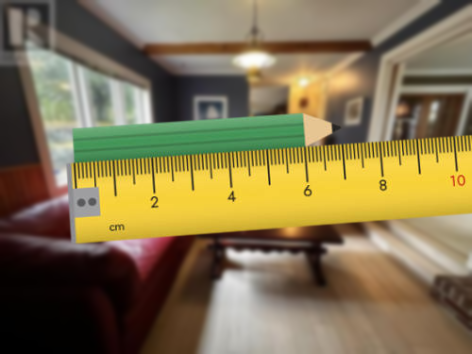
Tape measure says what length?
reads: 7 cm
